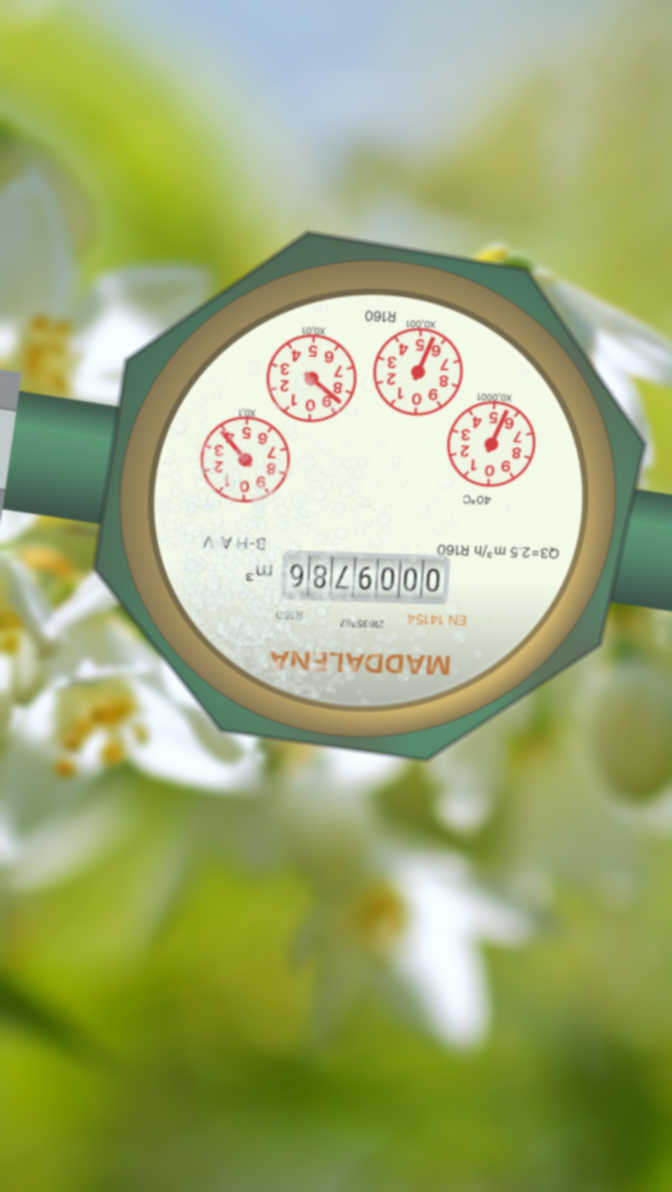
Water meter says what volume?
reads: 9786.3855 m³
